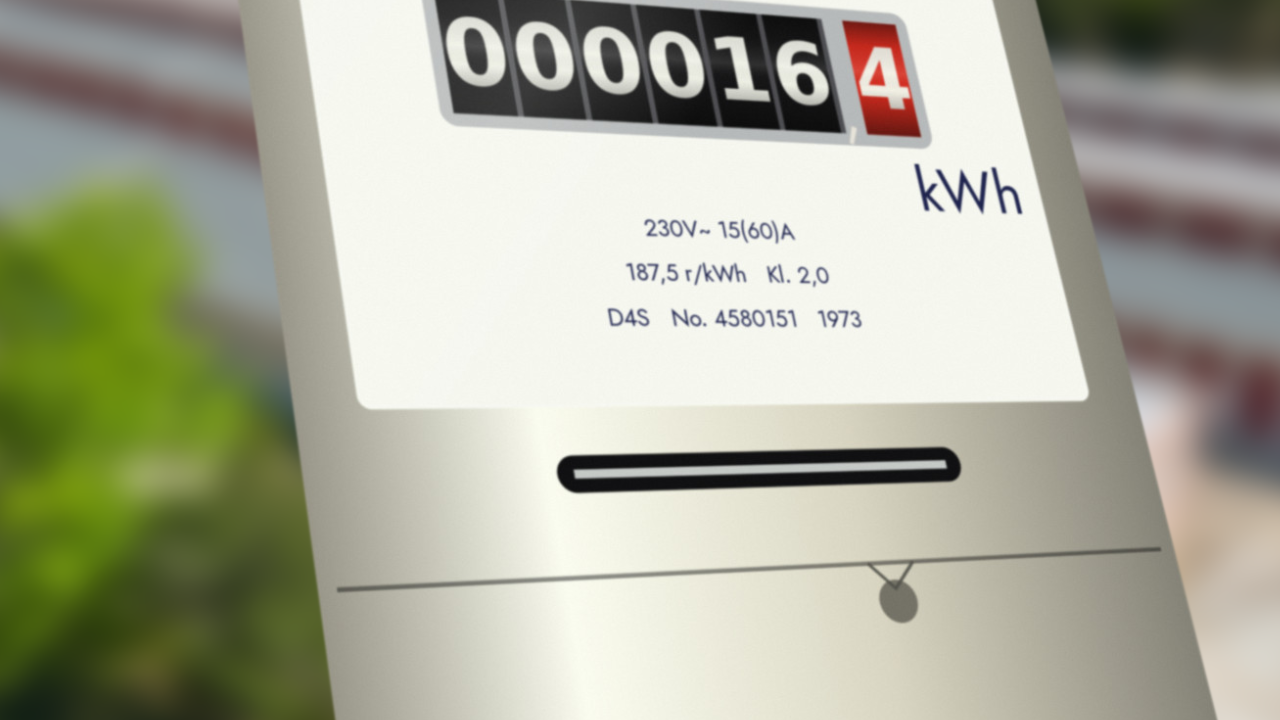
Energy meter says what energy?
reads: 16.4 kWh
